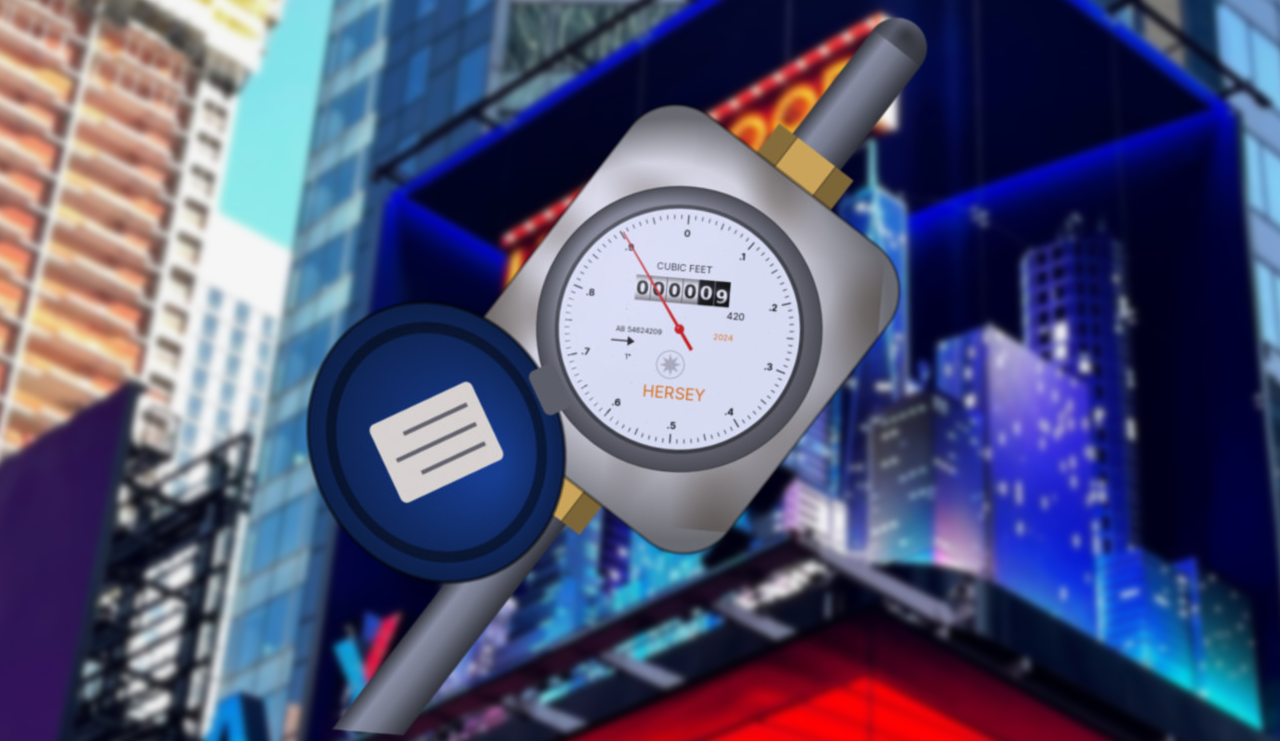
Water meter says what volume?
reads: 8.90 ft³
